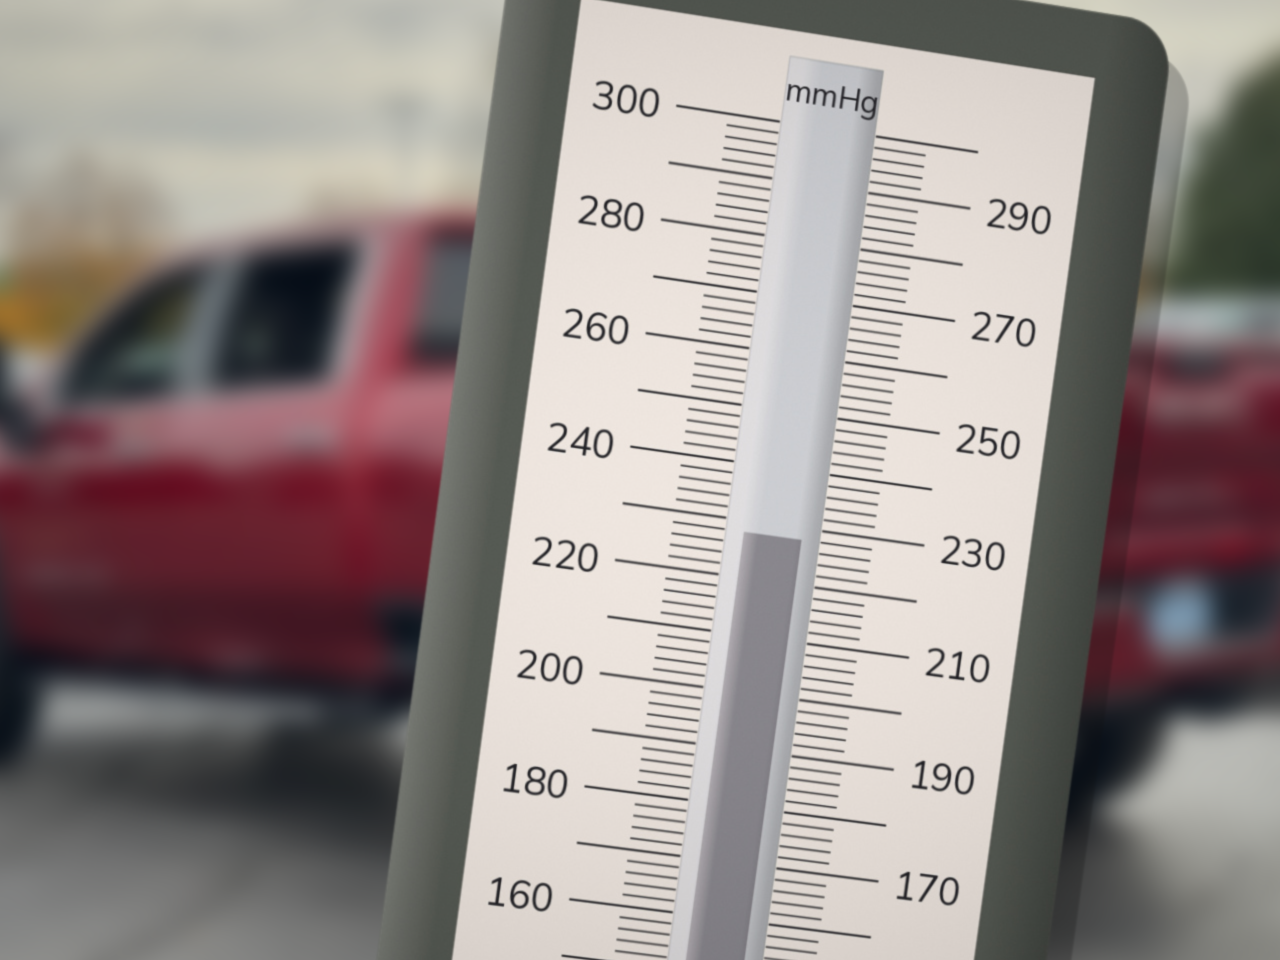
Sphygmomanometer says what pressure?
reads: 228 mmHg
